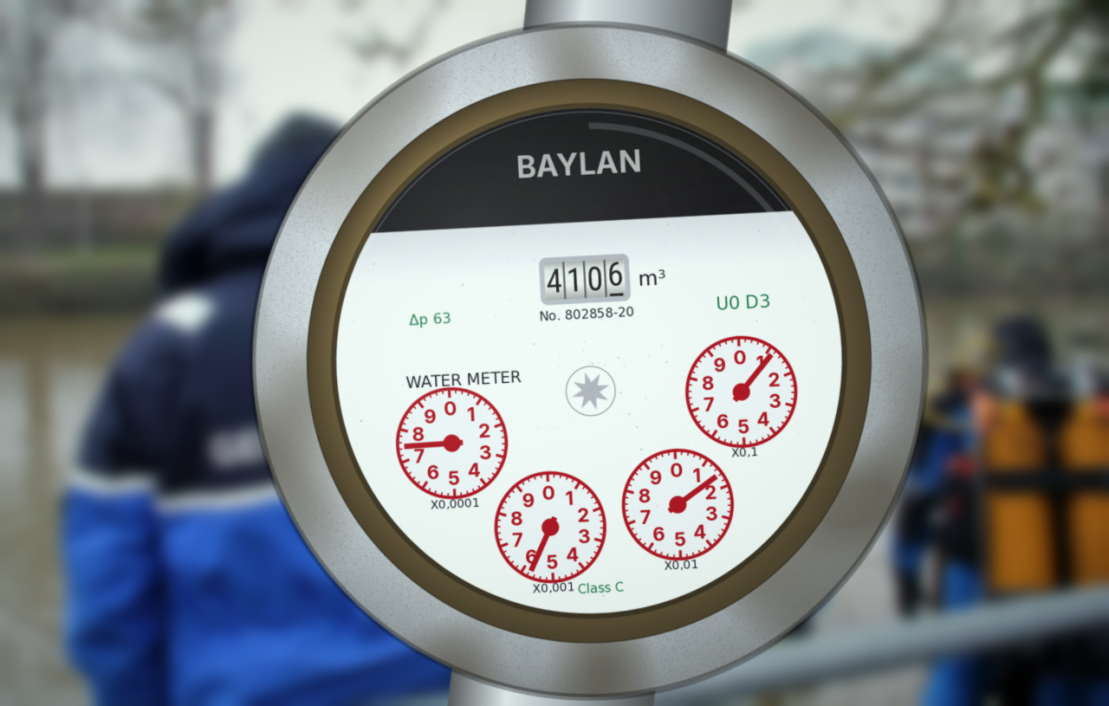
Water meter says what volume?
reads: 4106.1157 m³
